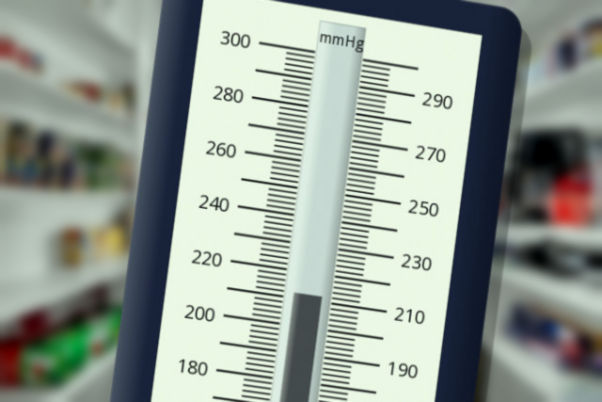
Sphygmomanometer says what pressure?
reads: 212 mmHg
